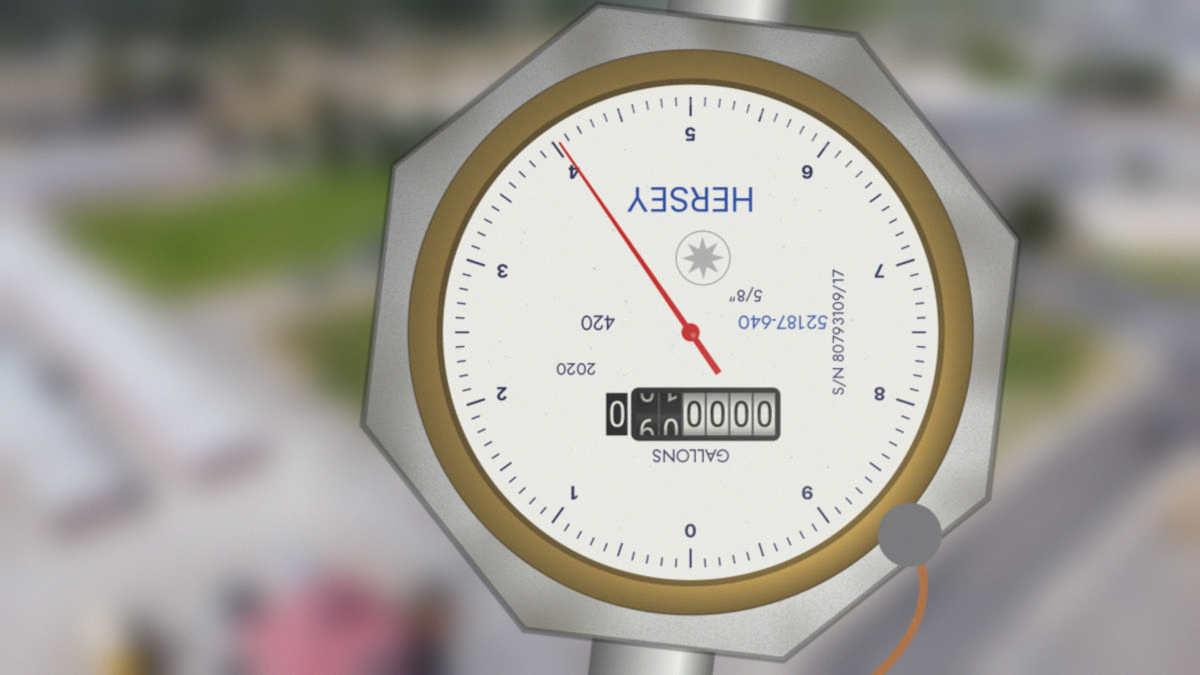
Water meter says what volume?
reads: 94.0 gal
